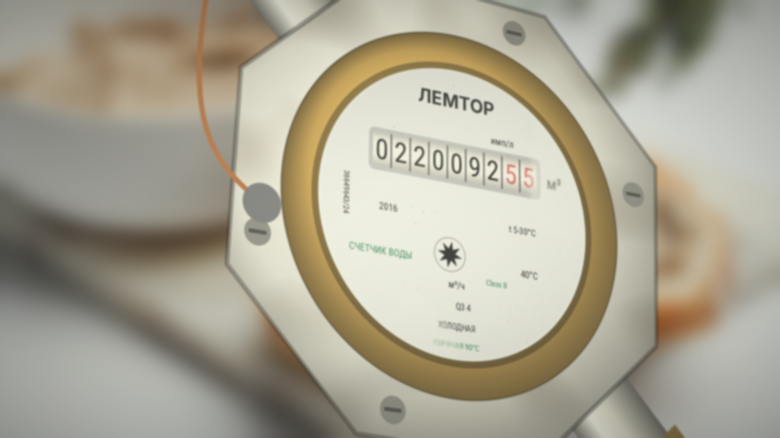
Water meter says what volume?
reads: 220092.55 m³
